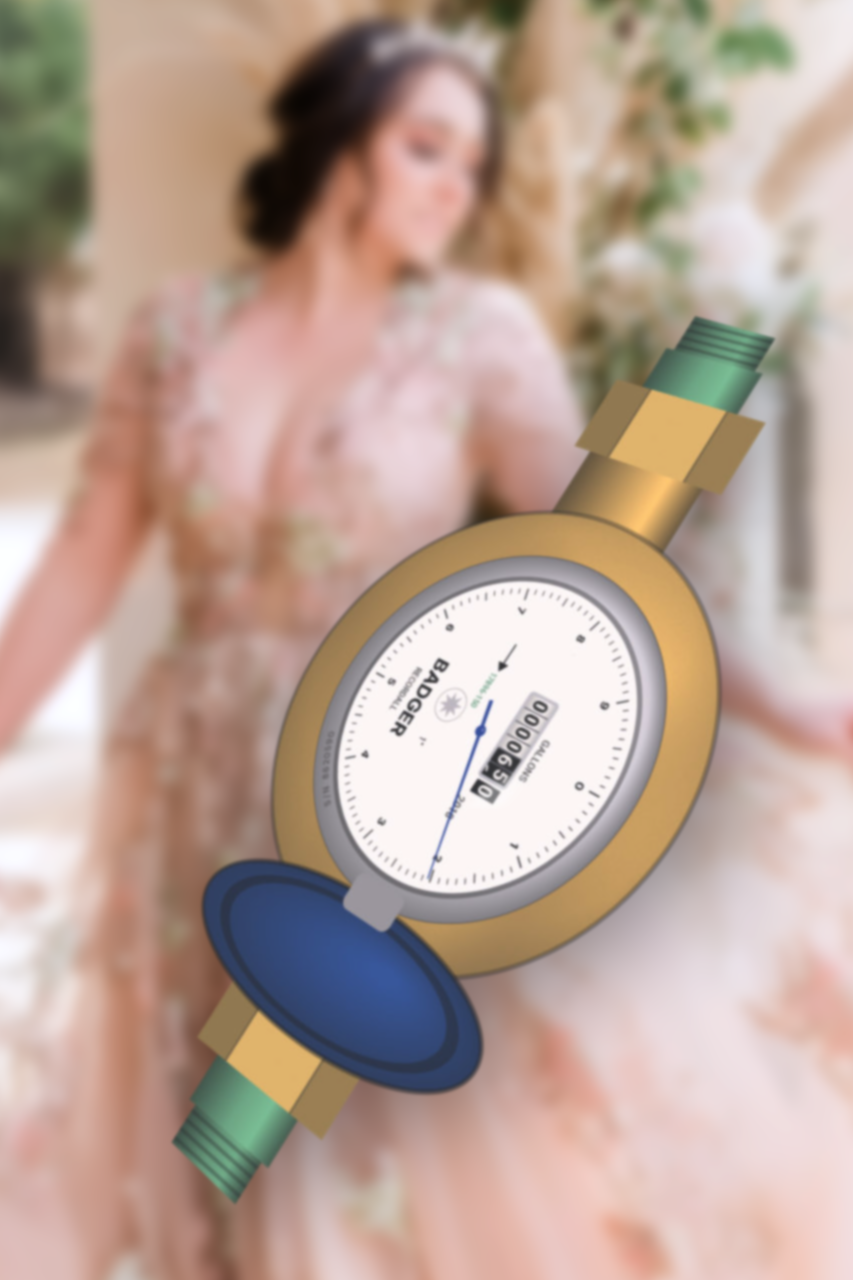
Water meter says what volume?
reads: 652.0 gal
